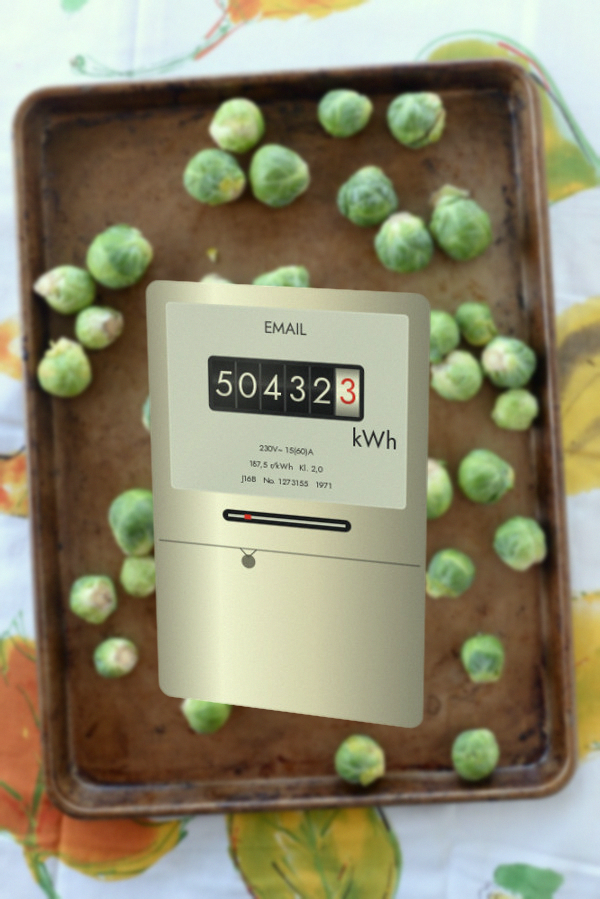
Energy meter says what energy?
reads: 50432.3 kWh
